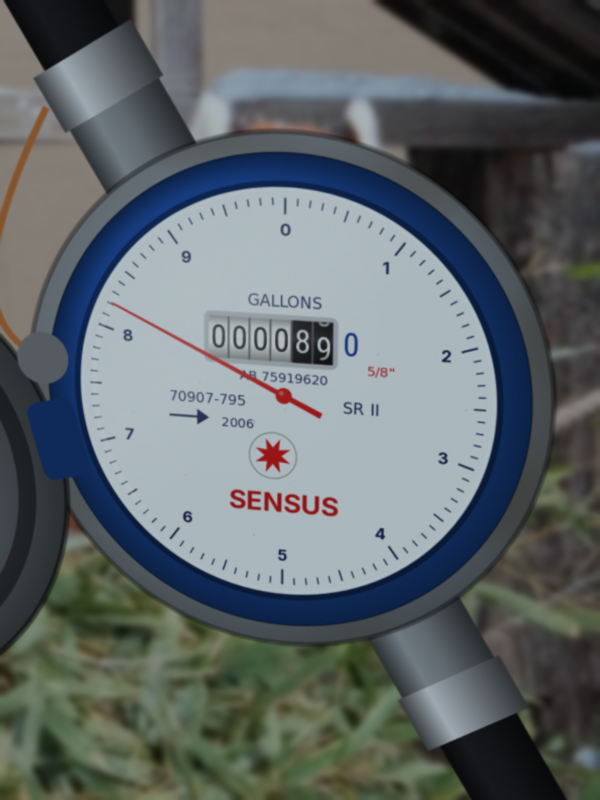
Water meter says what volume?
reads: 888.2 gal
